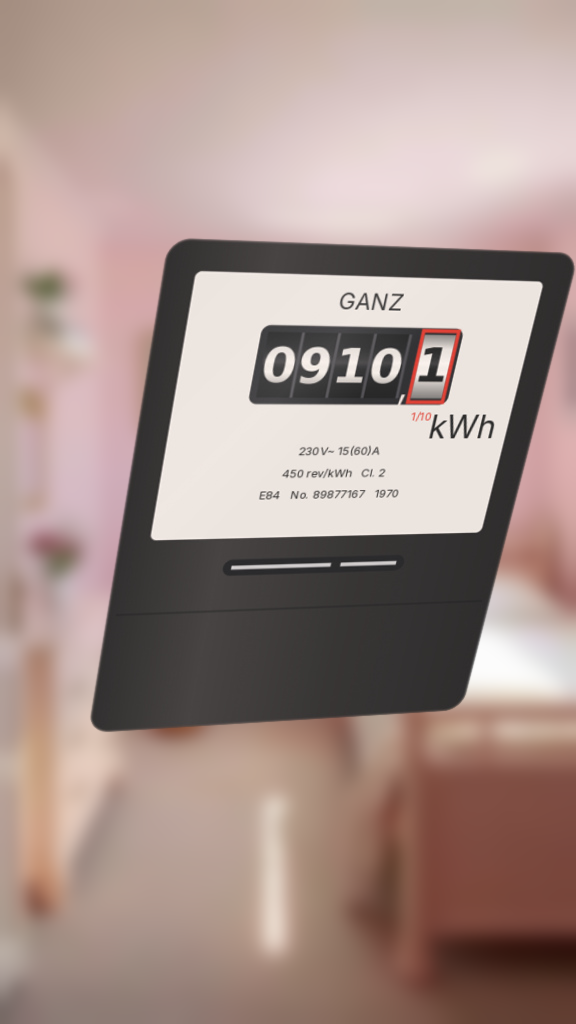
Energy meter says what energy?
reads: 910.1 kWh
